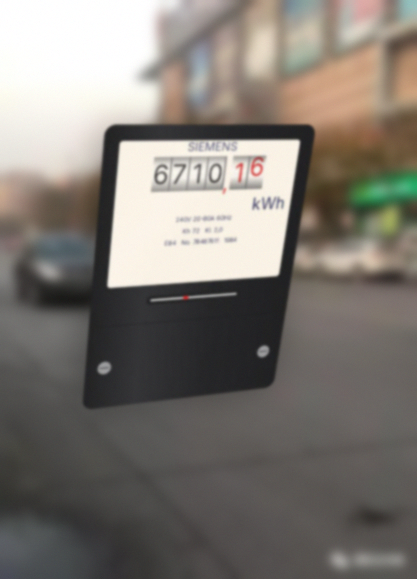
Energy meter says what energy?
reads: 6710.16 kWh
